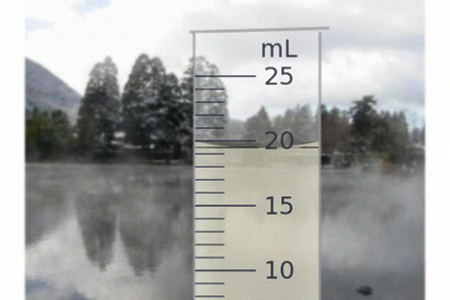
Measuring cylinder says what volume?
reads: 19.5 mL
